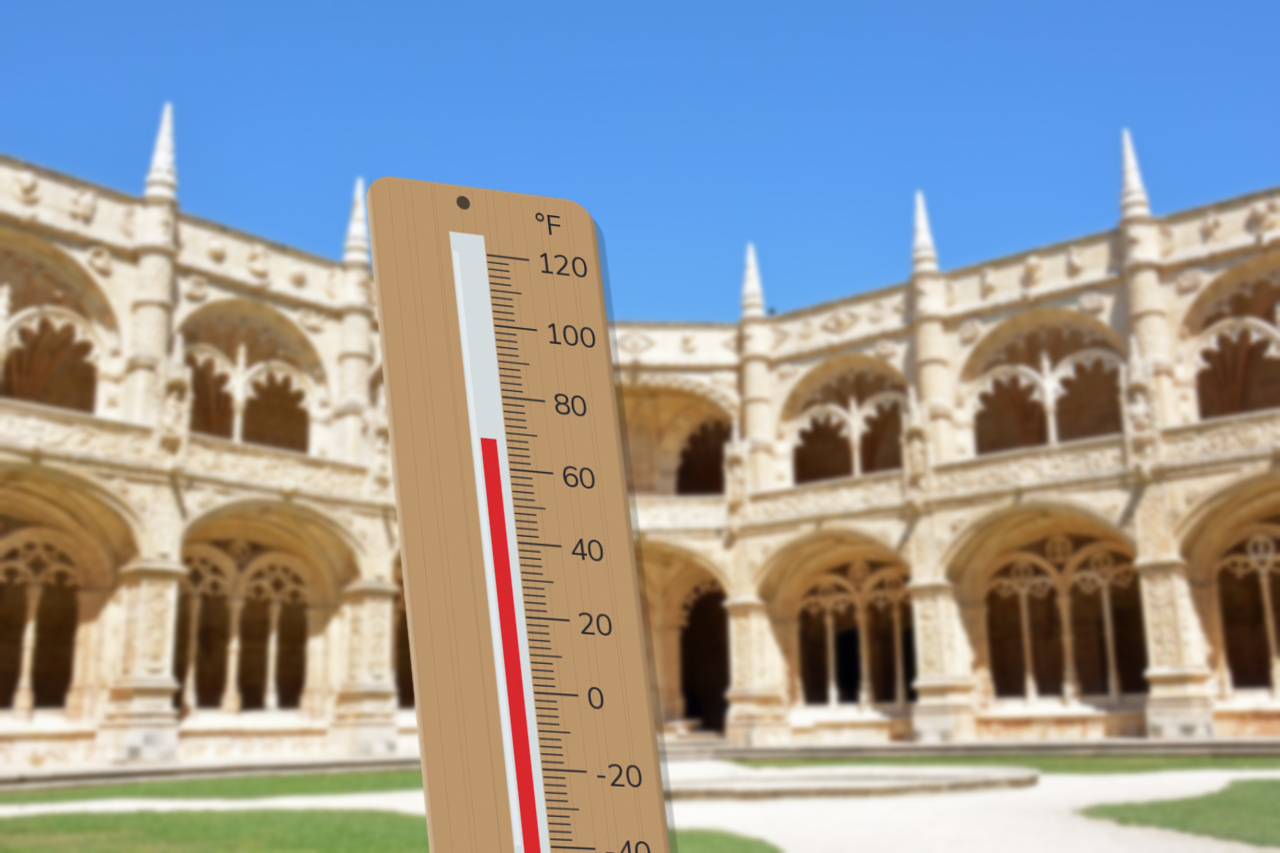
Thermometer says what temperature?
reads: 68 °F
